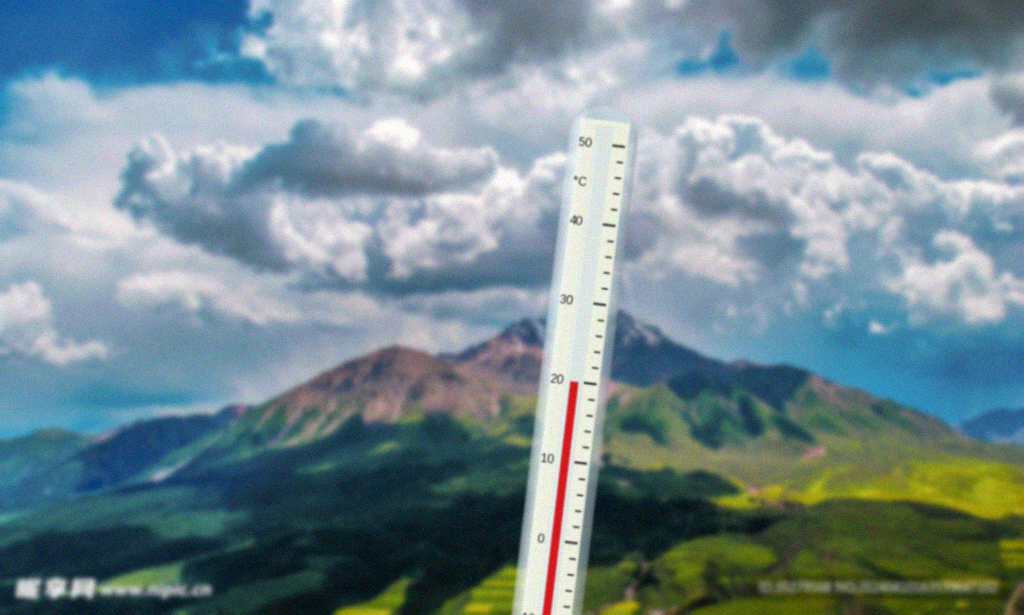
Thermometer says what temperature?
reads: 20 °C
